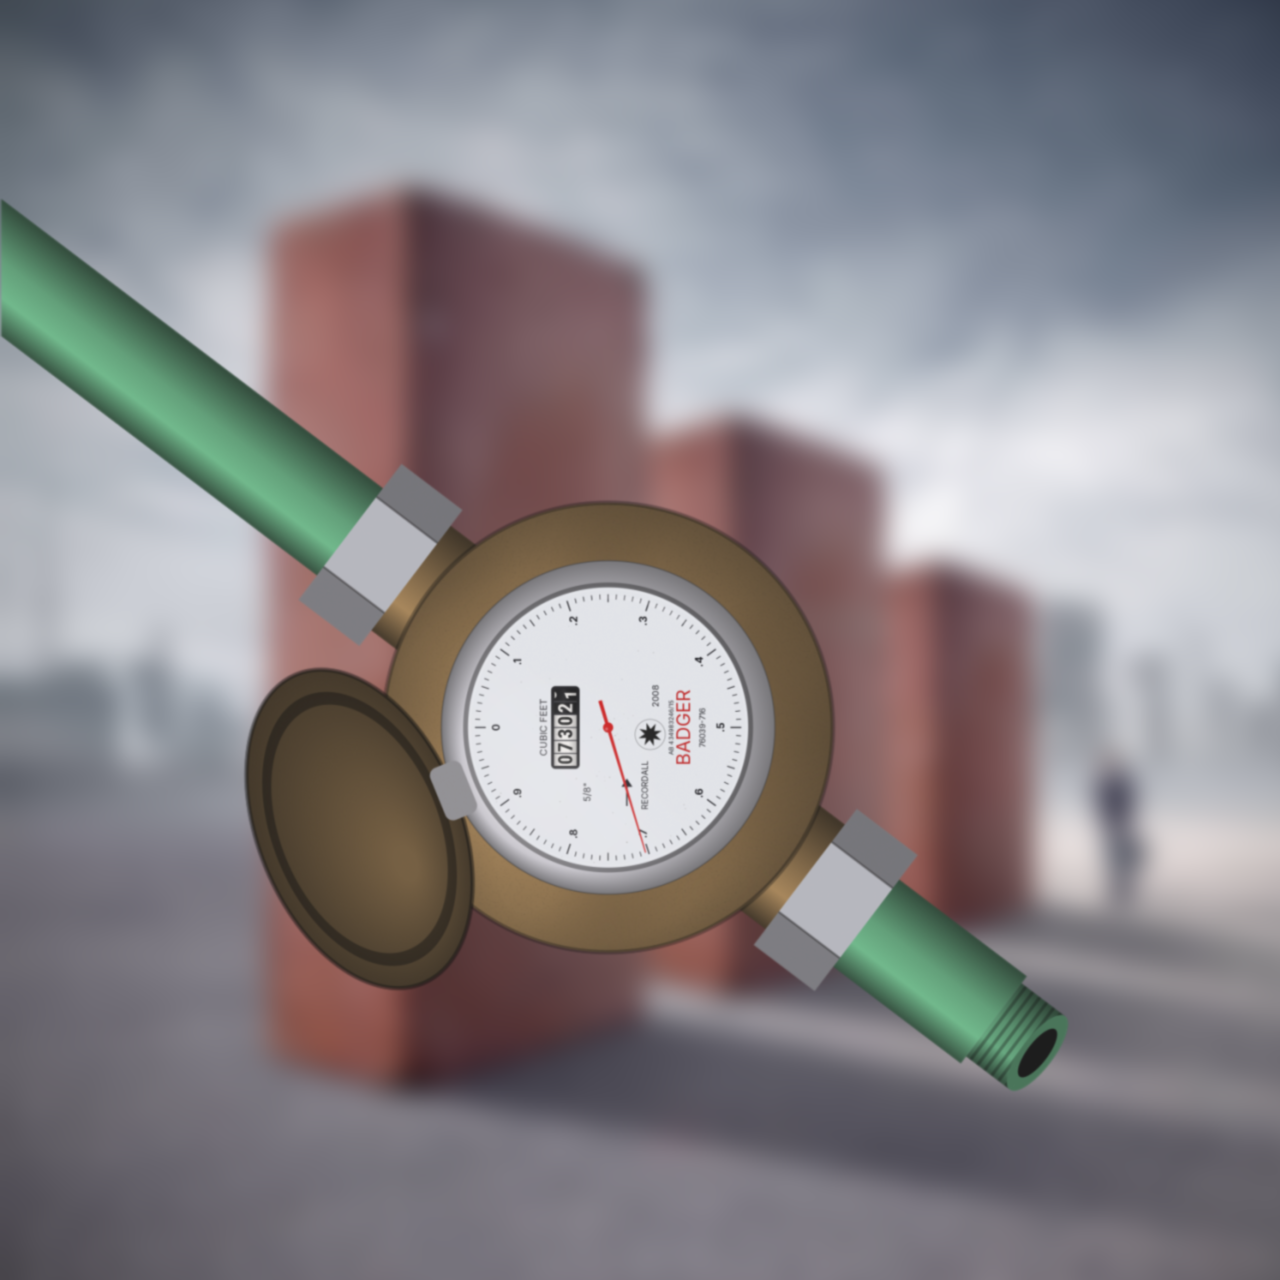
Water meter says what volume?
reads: 73020.70 ft³
